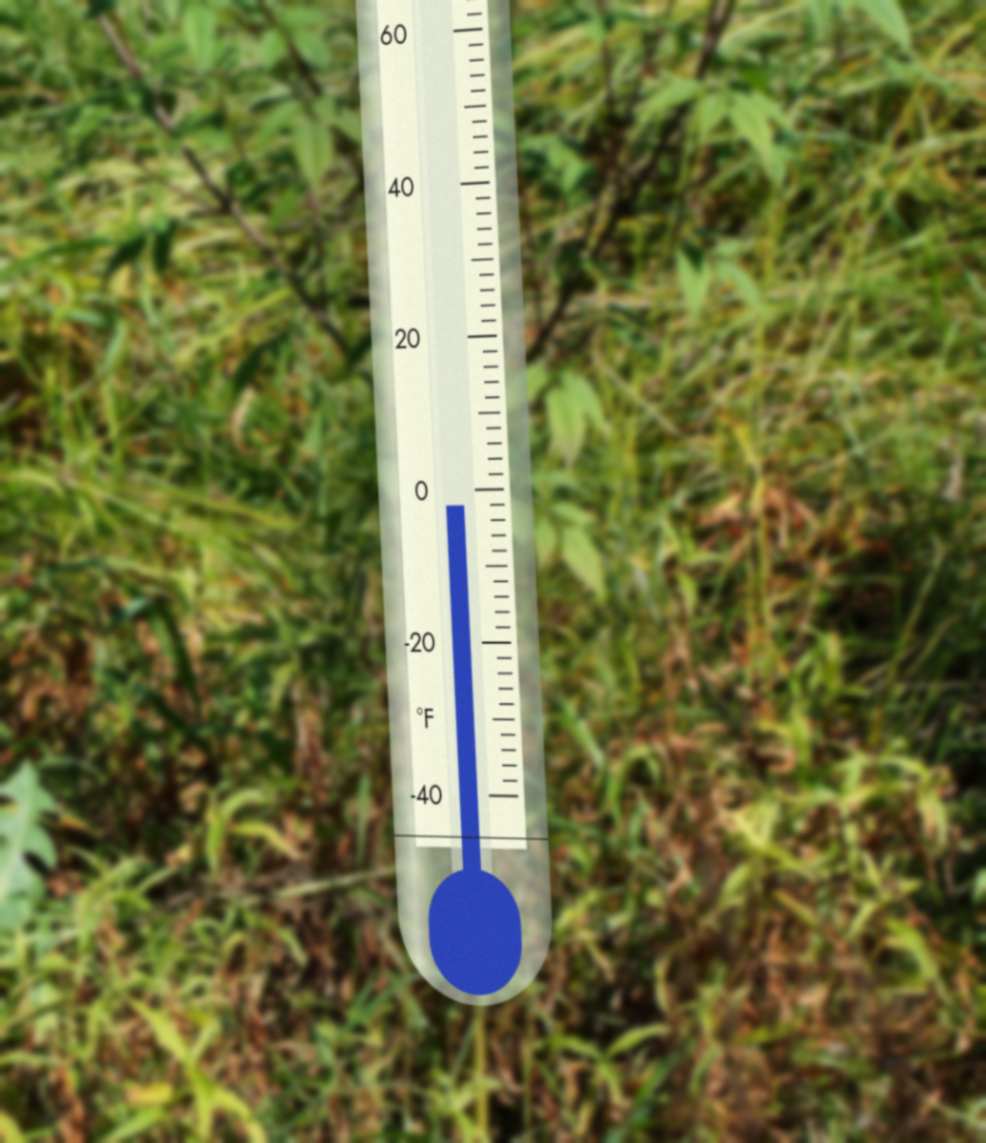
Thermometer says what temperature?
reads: -2 °F
